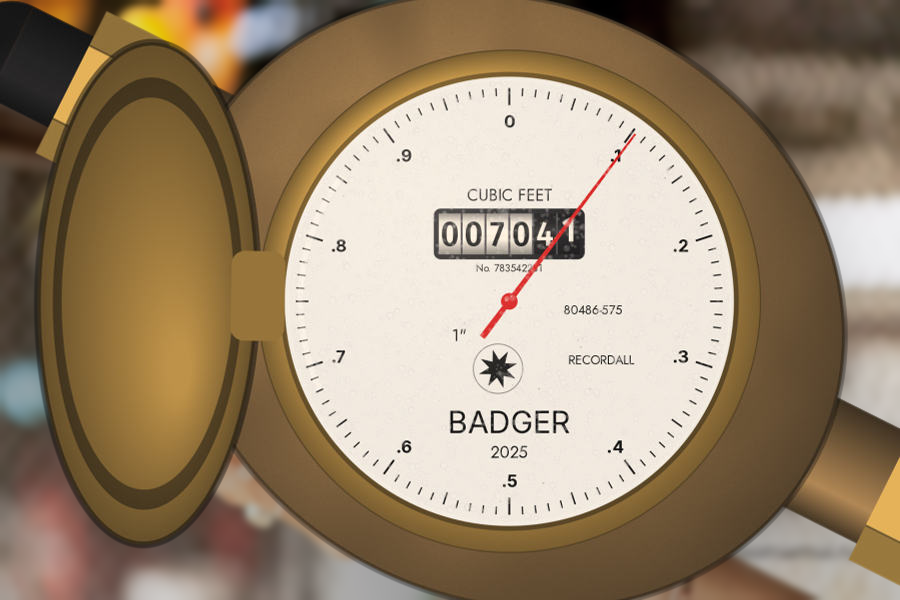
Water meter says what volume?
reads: 7041.10 ft³
